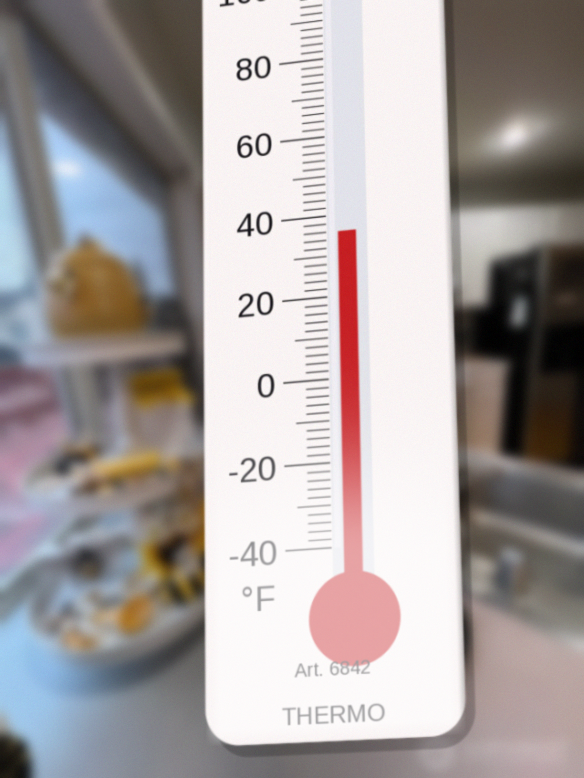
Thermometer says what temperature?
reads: 36 °F
